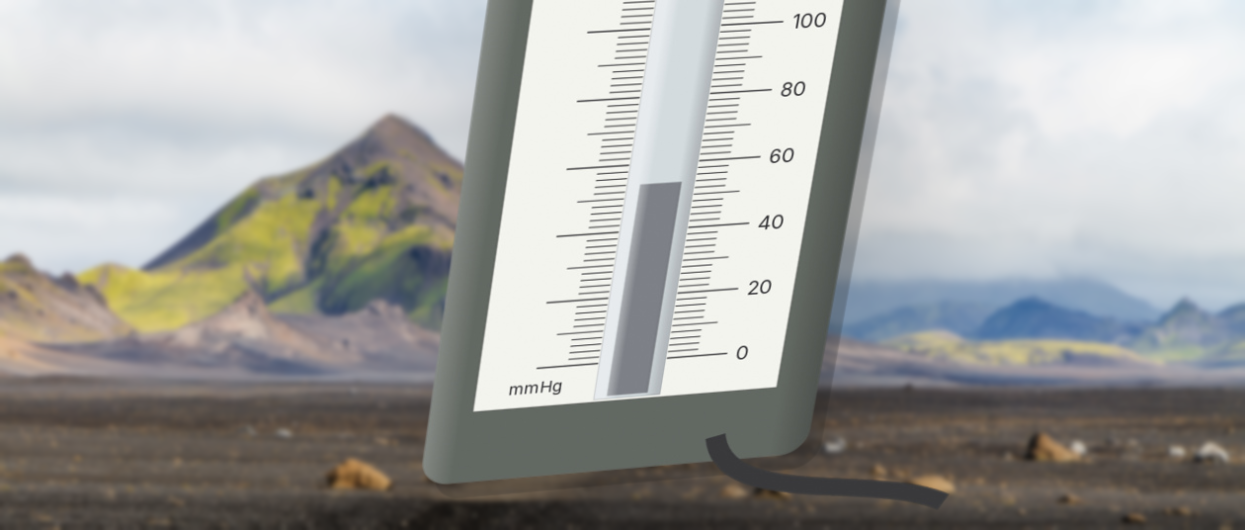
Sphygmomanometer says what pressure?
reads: 54 mmHg
